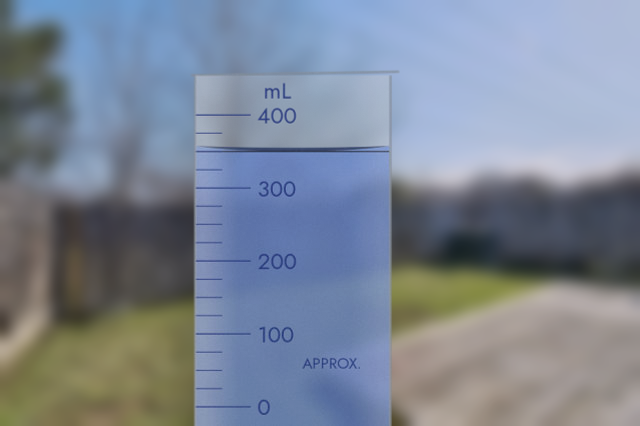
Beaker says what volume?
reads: 350 mL
